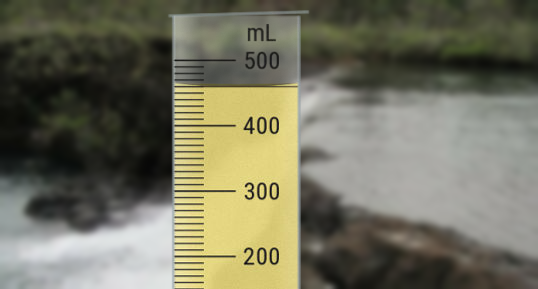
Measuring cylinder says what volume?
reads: 460 mL
